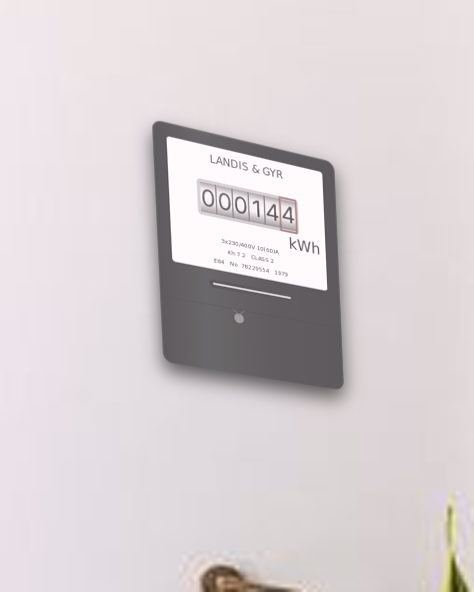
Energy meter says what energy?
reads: 14.4 kWh
